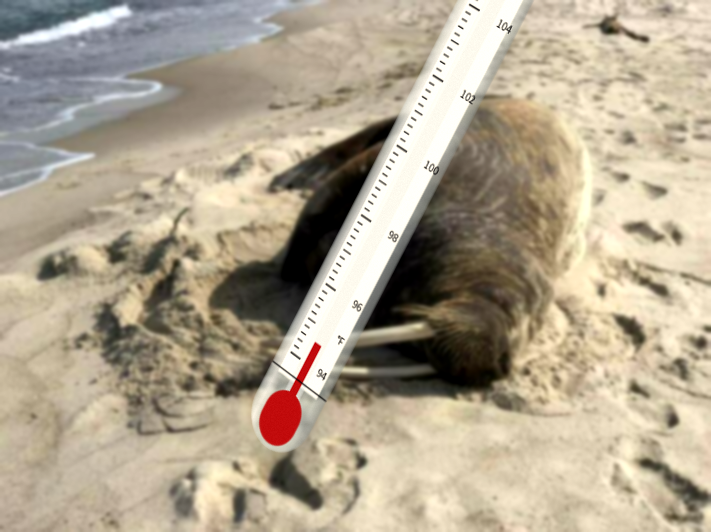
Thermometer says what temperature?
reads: 94.6 °F
